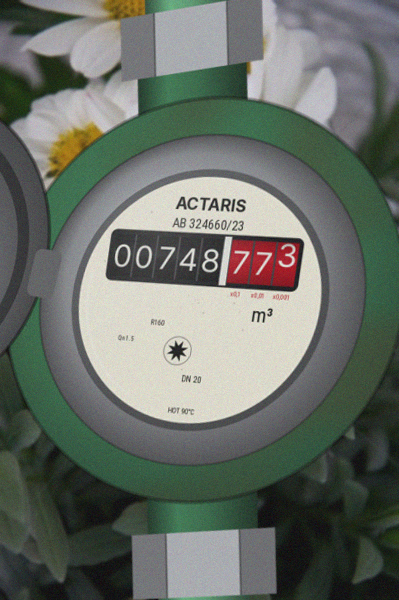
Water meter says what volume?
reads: 748.773 m³
